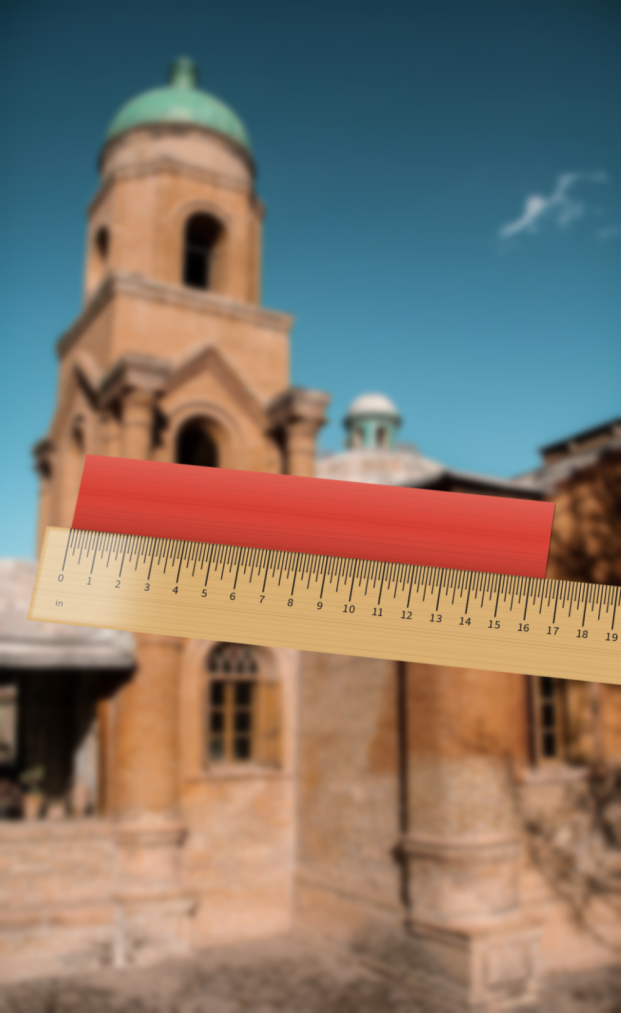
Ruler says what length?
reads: 16.5 in
